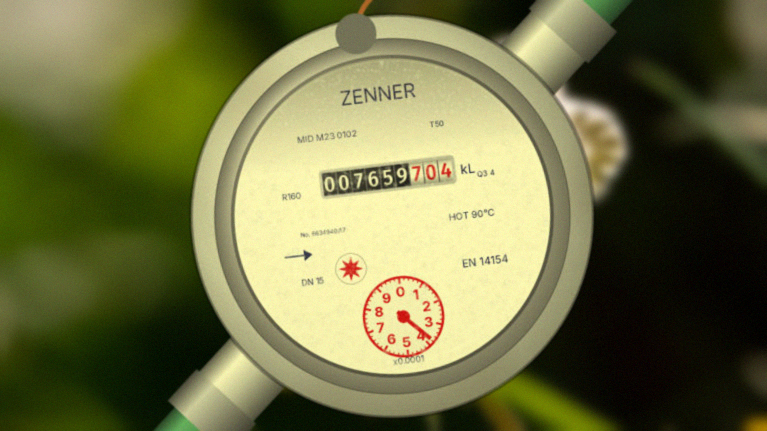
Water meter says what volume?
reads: 7659.7043 kL
